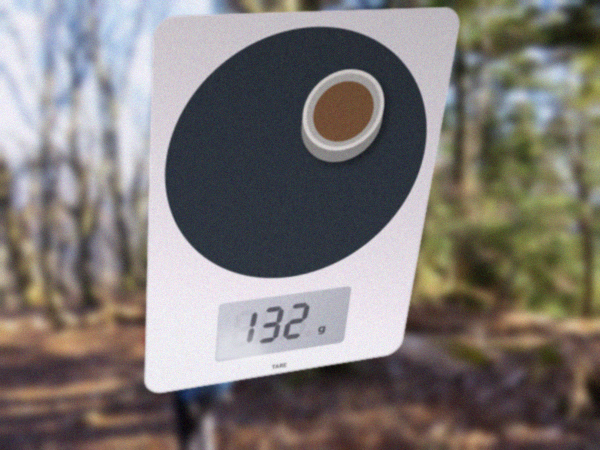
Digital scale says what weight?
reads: 132 g
